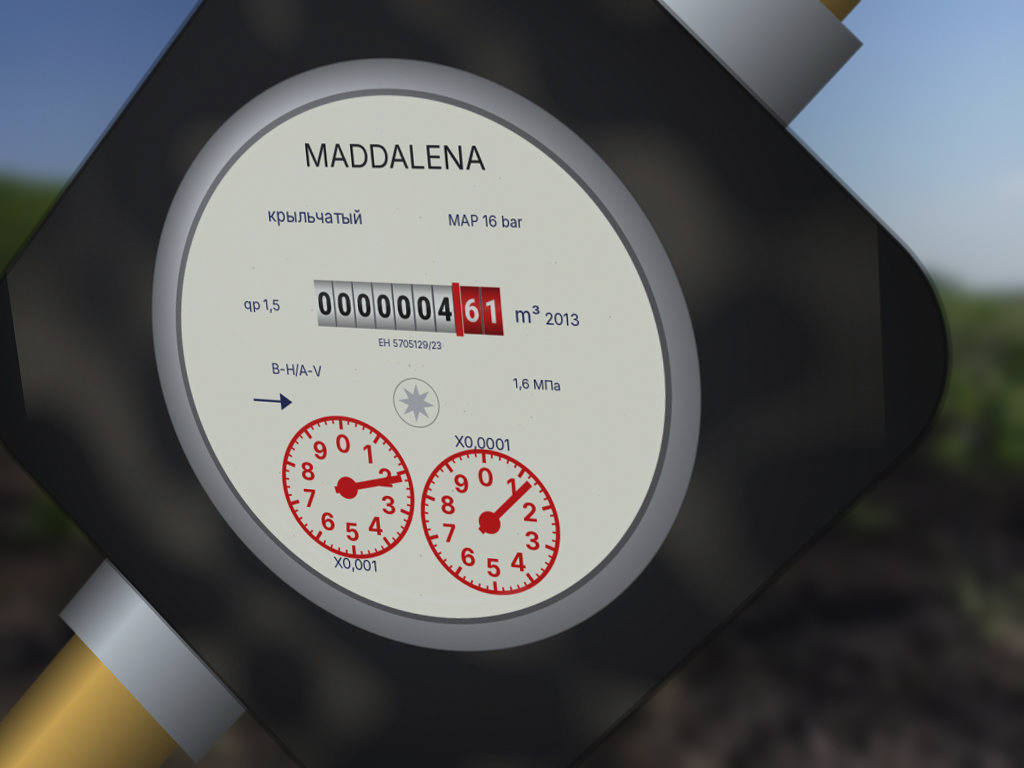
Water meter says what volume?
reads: 4.6121 m³
